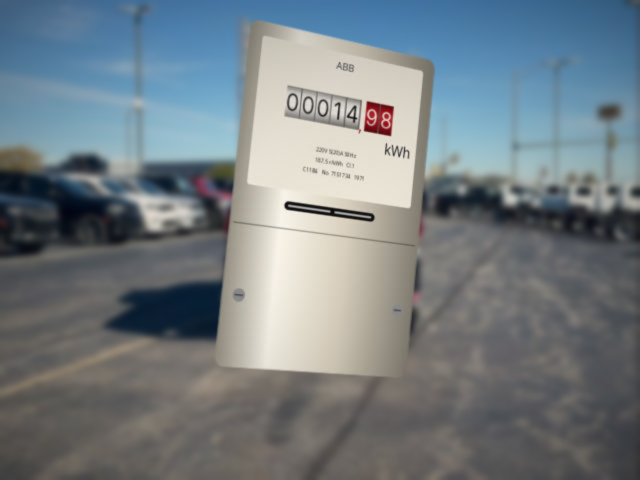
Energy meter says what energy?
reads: 14.98 kWh
